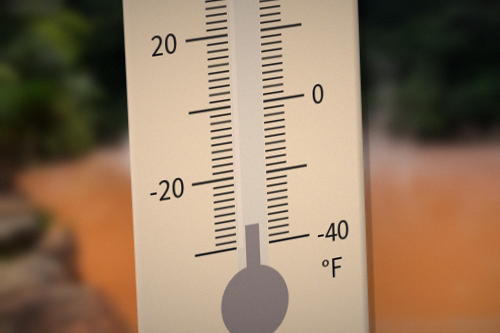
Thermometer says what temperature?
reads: -34 °F
